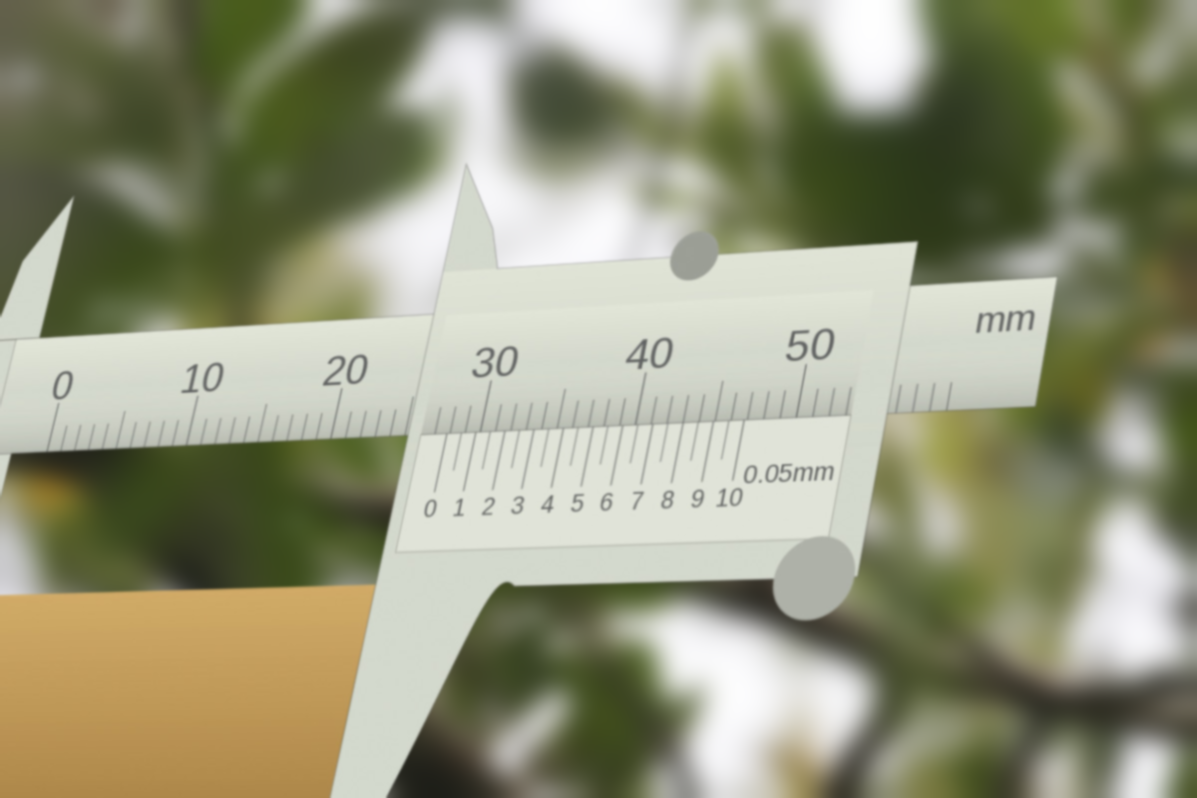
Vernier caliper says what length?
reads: 27.8 mm
